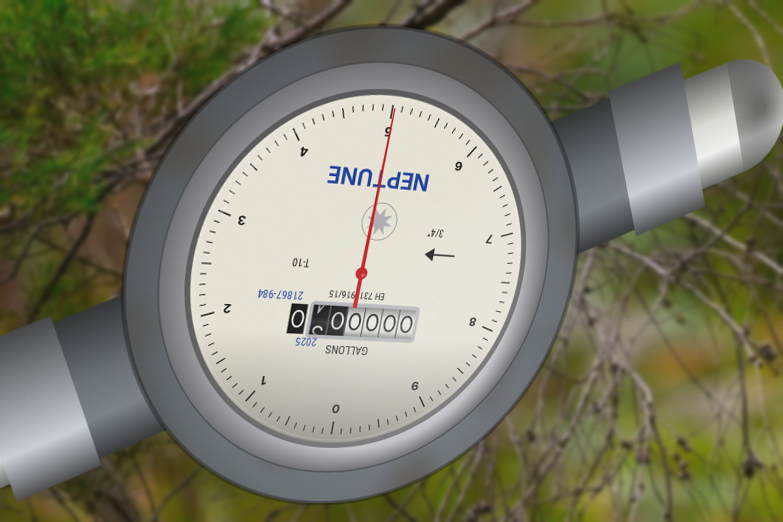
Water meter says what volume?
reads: 35.0 gal
